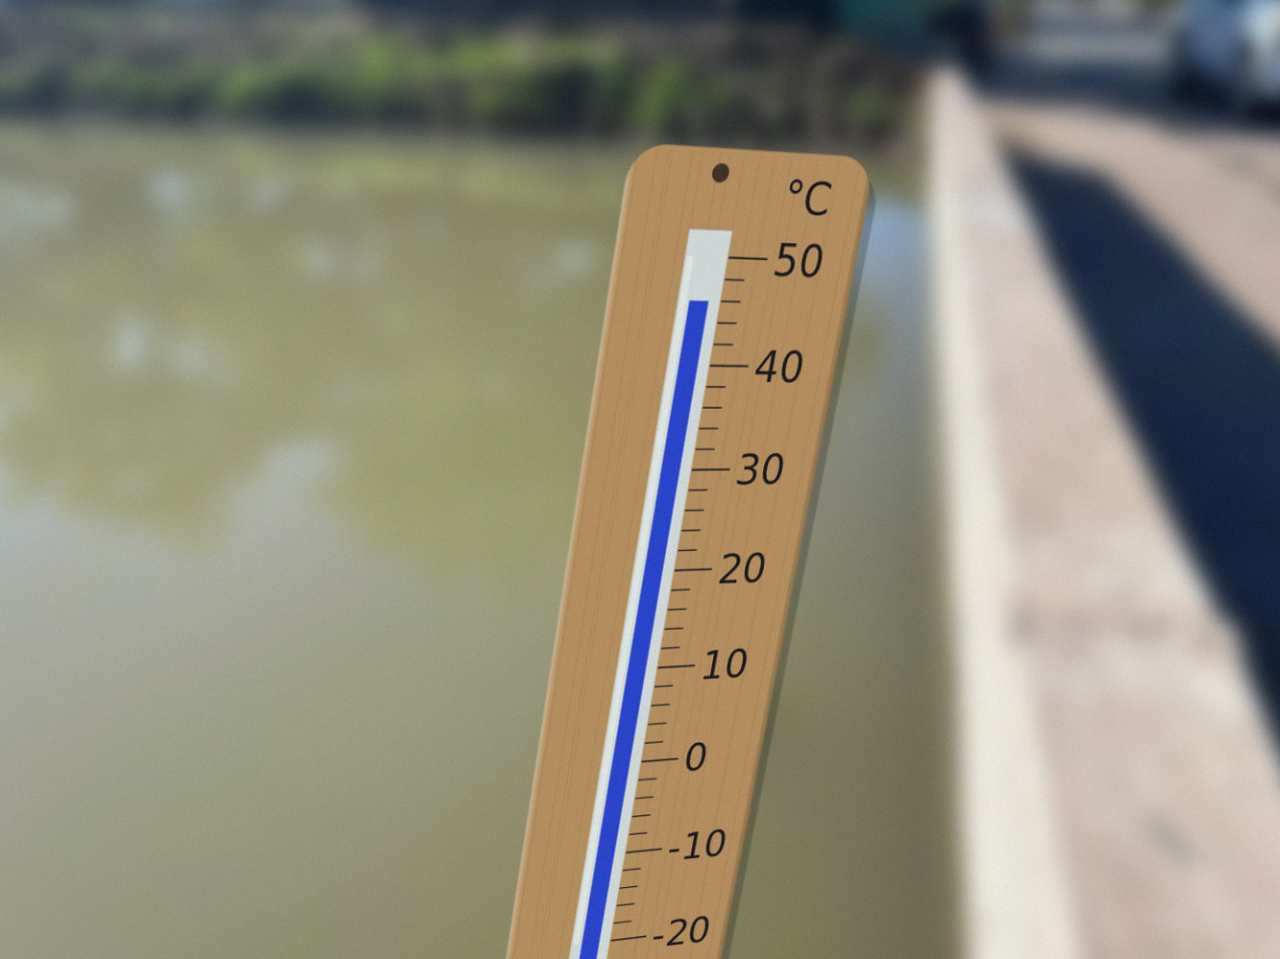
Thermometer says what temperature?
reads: 46 °C
